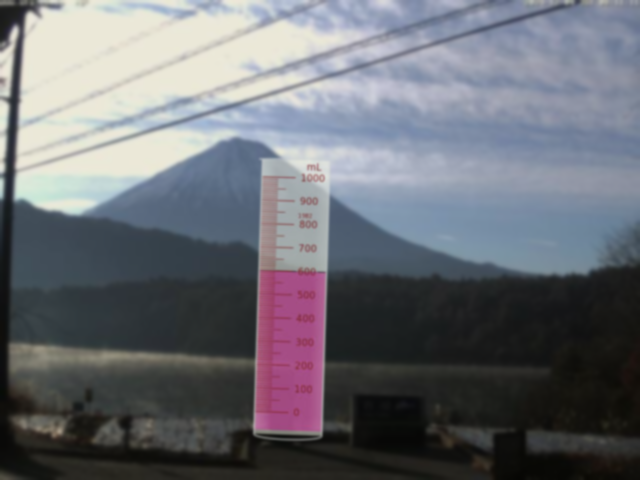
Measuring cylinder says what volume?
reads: 600 mL
